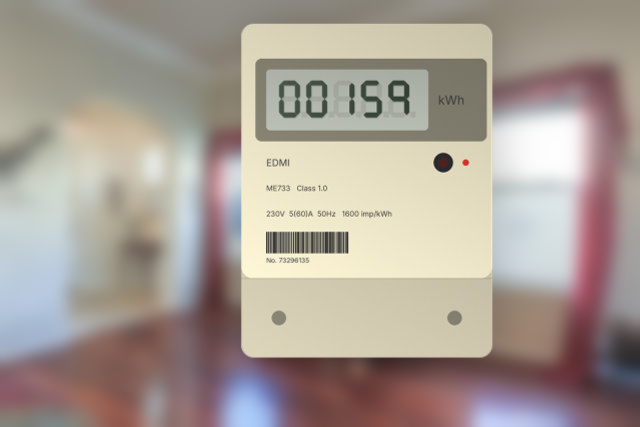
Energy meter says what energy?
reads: 159 kWh
